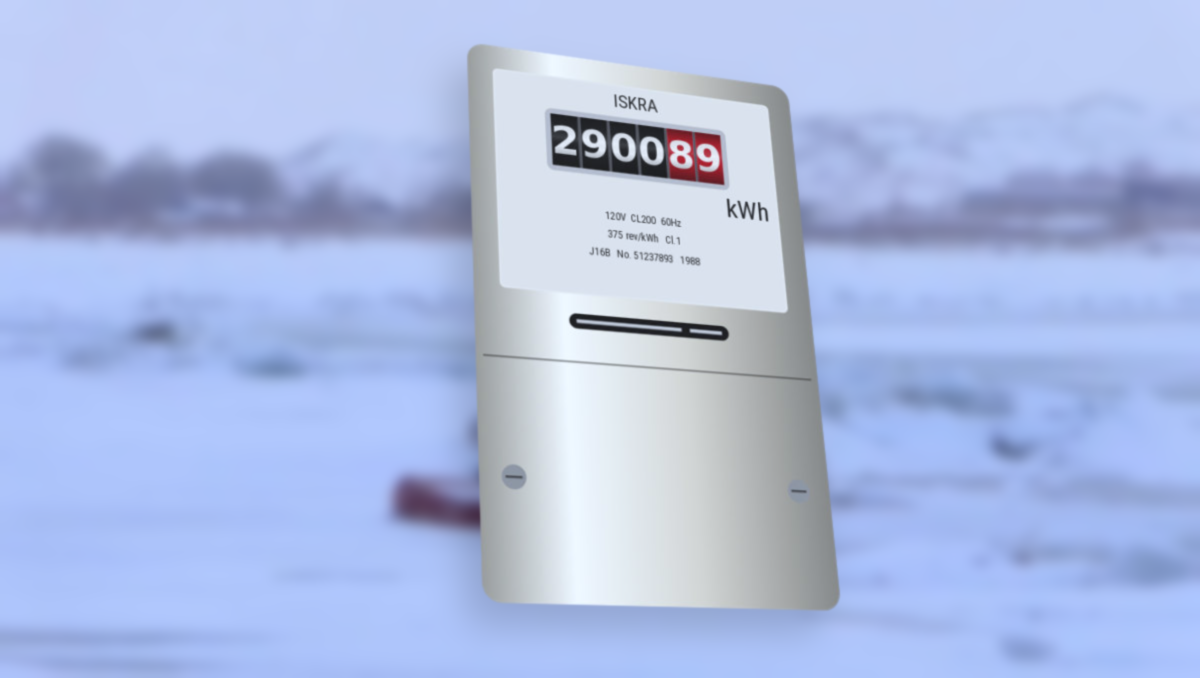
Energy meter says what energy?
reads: 2900.89 kWh
